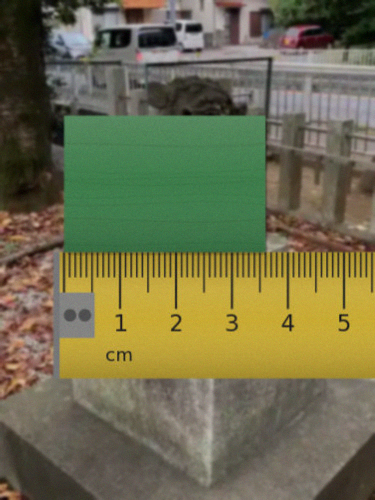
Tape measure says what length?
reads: 3.6 cm
